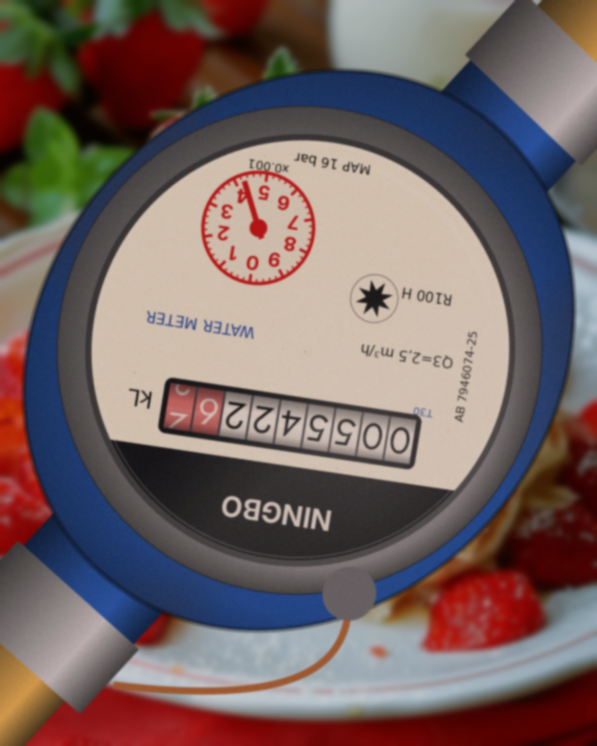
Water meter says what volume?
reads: 55422.624 kL
